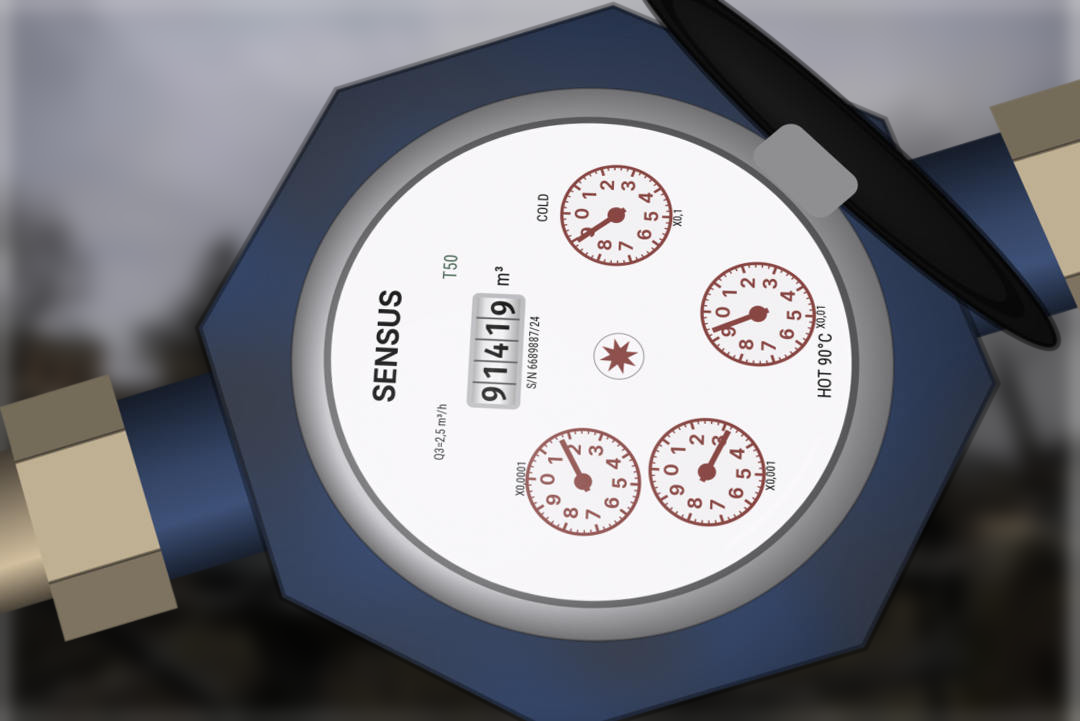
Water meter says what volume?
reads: 91418.8931 m³
